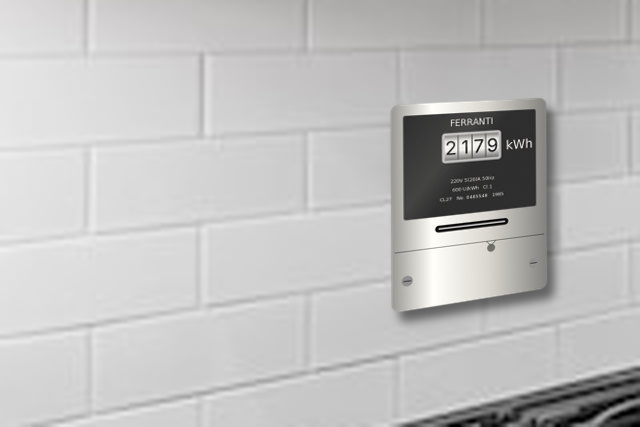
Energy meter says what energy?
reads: 2179 kWh
